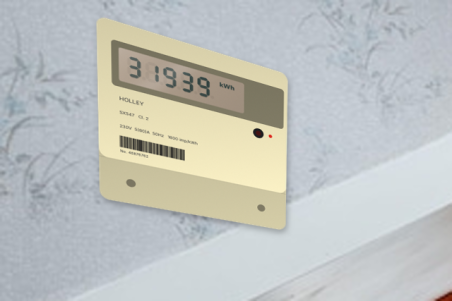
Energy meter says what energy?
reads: 31939 kWh
